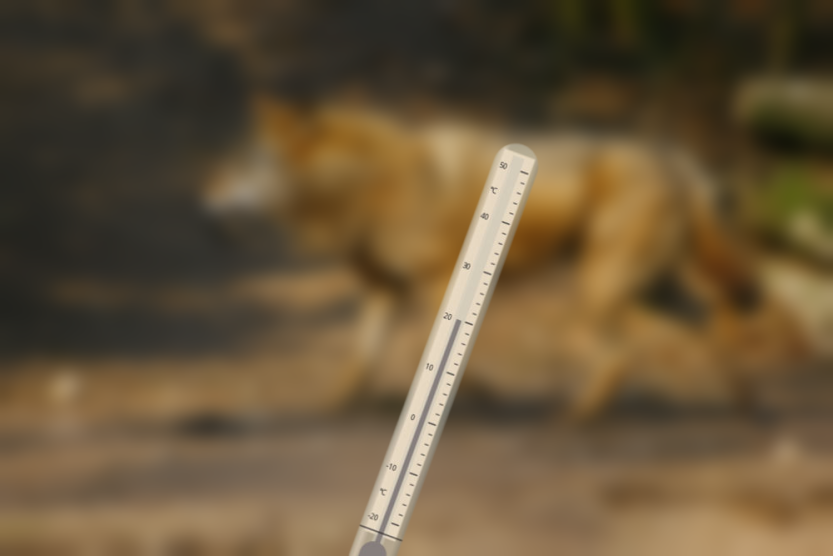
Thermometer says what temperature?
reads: 20 °C
